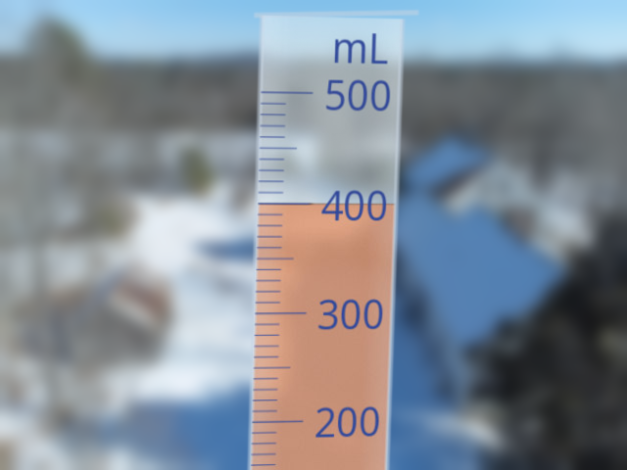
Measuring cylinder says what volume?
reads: 400 mL
